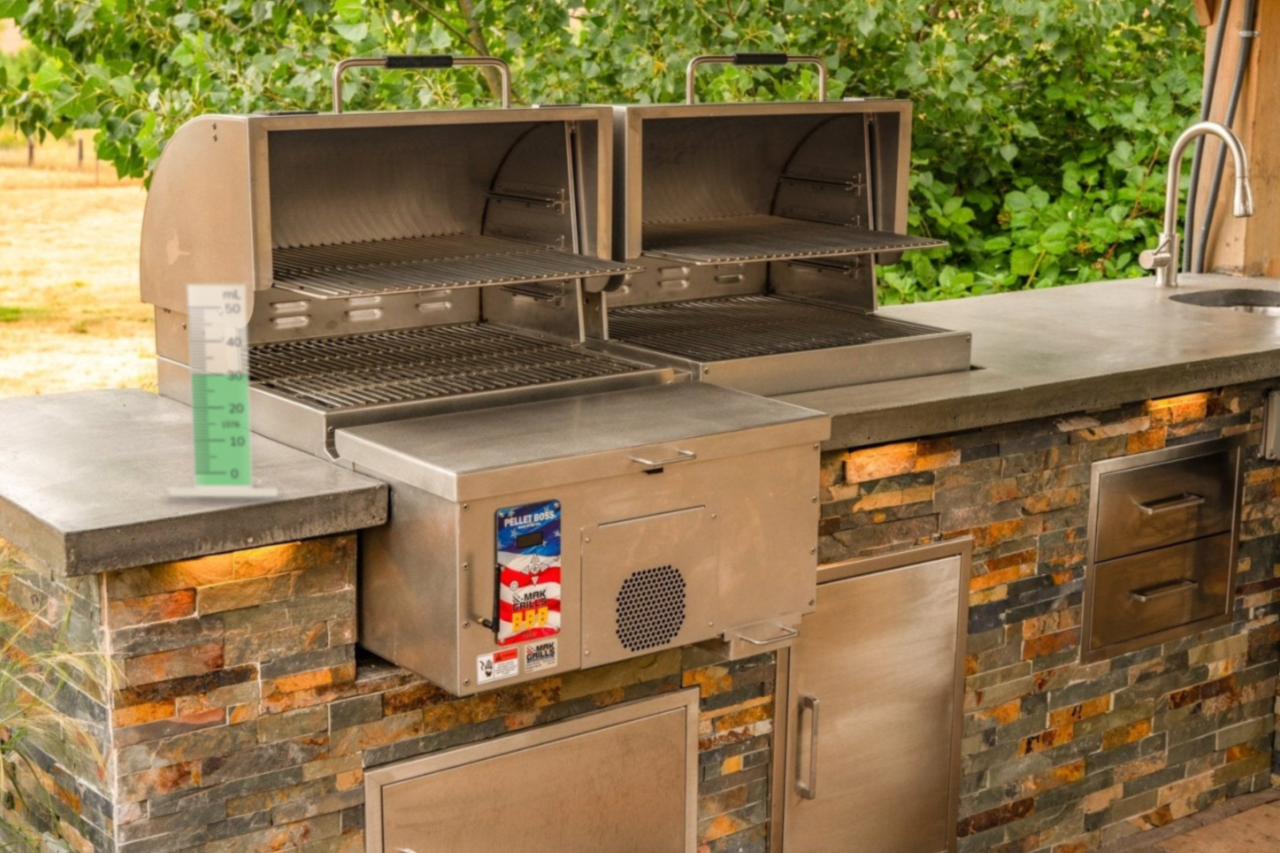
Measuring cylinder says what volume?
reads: 30 mL
